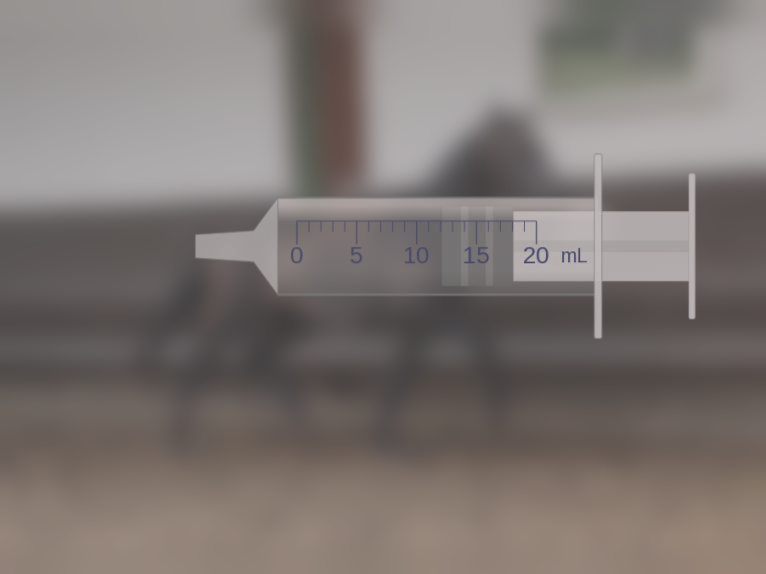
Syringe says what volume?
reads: 12 mL
